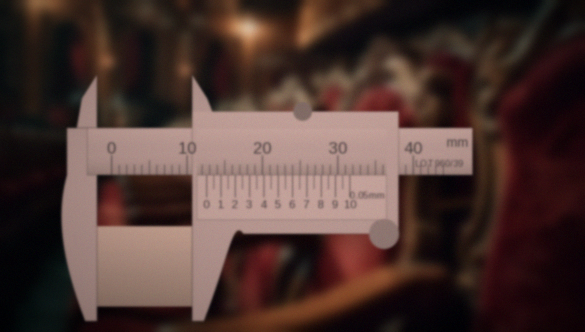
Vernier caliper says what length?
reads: 12.6 mm
